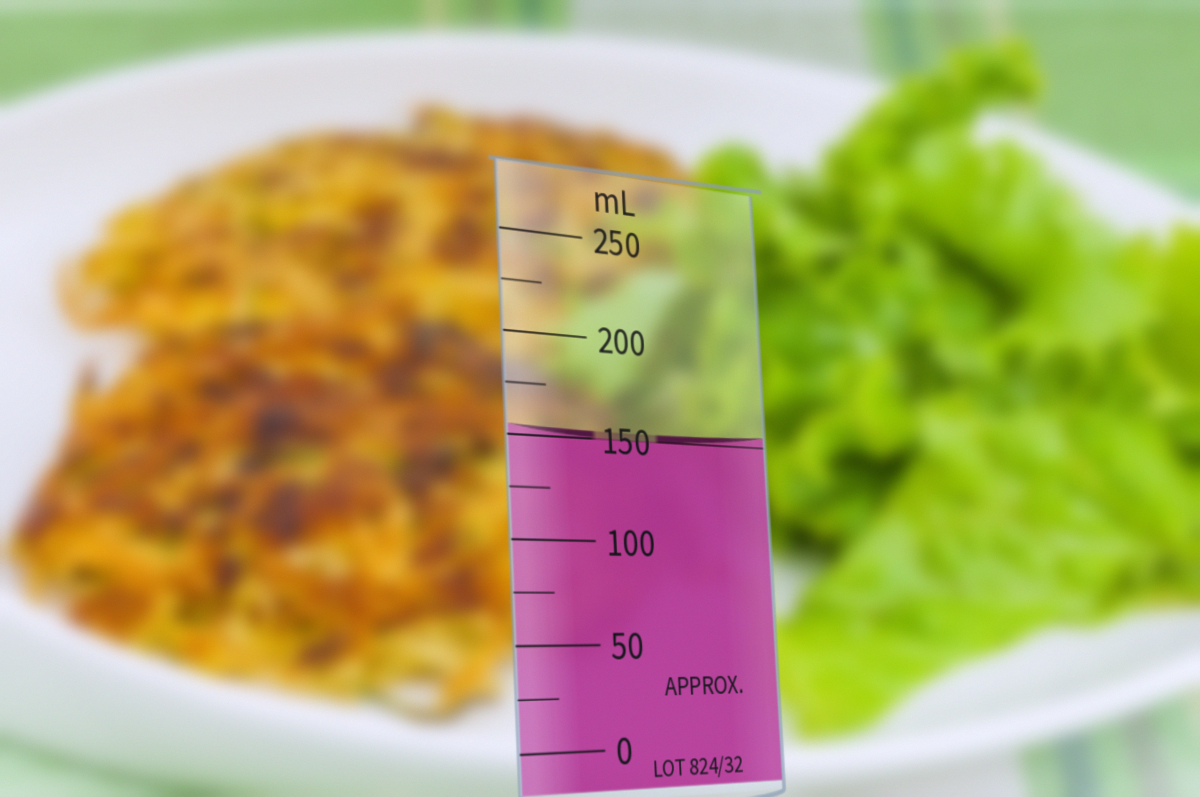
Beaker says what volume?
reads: 150 mL
